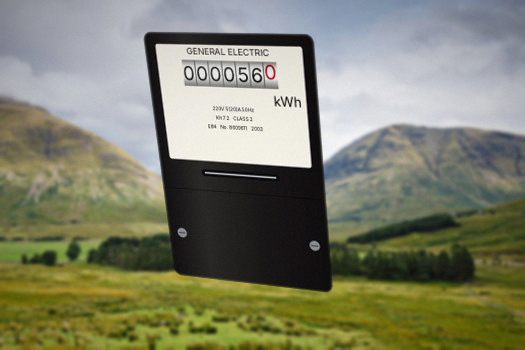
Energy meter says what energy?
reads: 56.0 kWh
